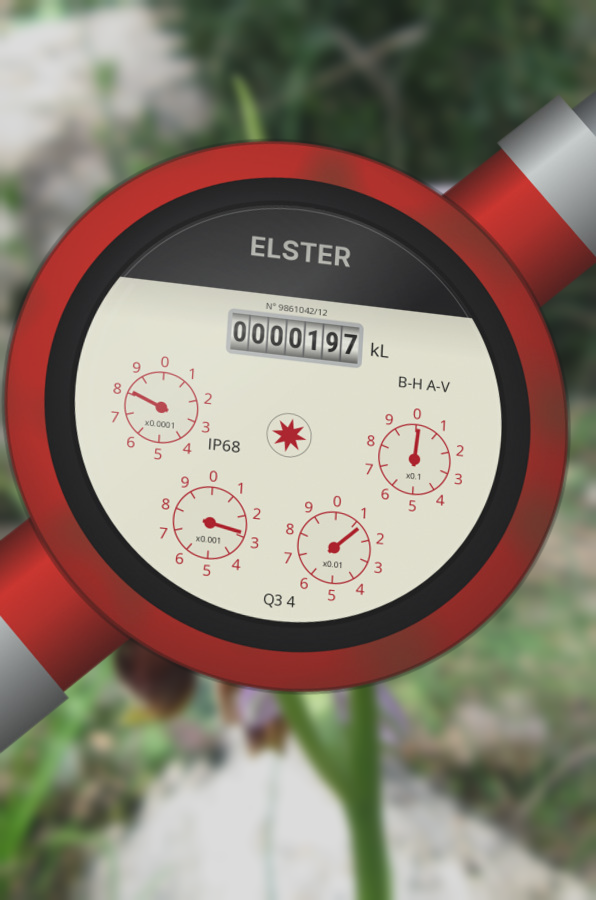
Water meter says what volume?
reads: 197.0128 kL
